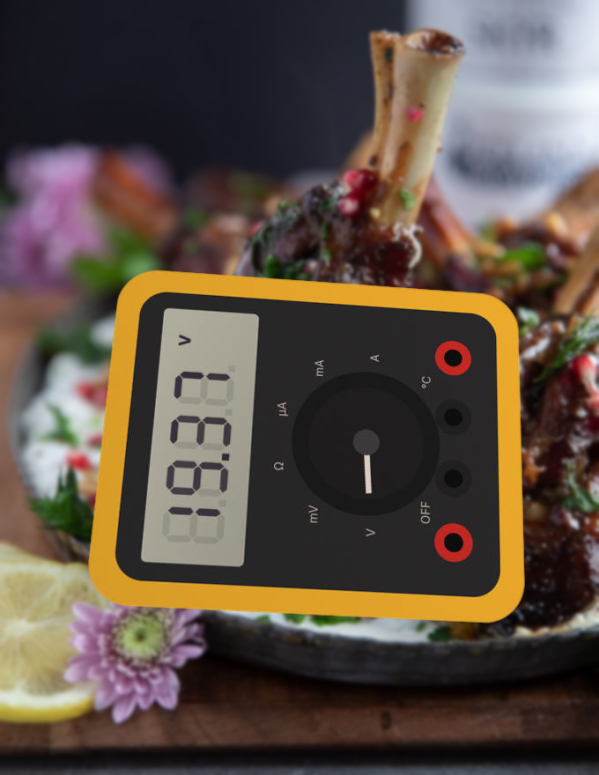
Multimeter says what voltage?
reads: 19.37 V
